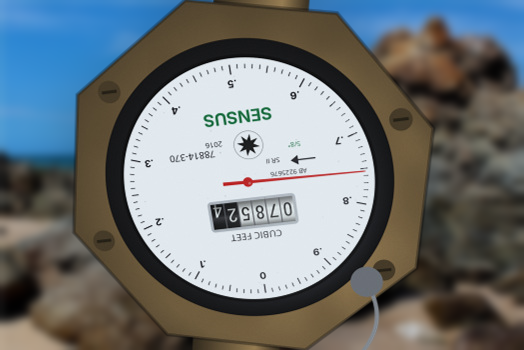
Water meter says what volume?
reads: 78523.75 ft³
